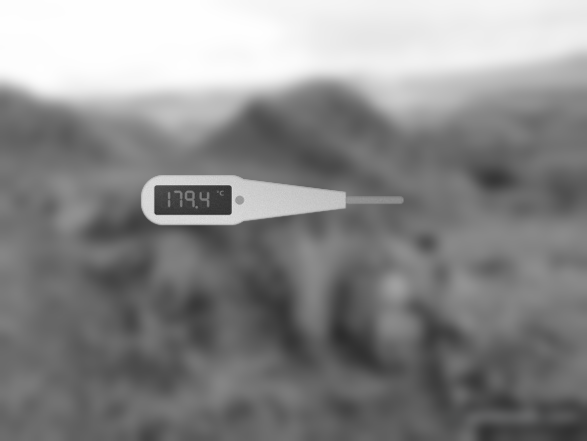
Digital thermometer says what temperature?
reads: 179.4 °C
